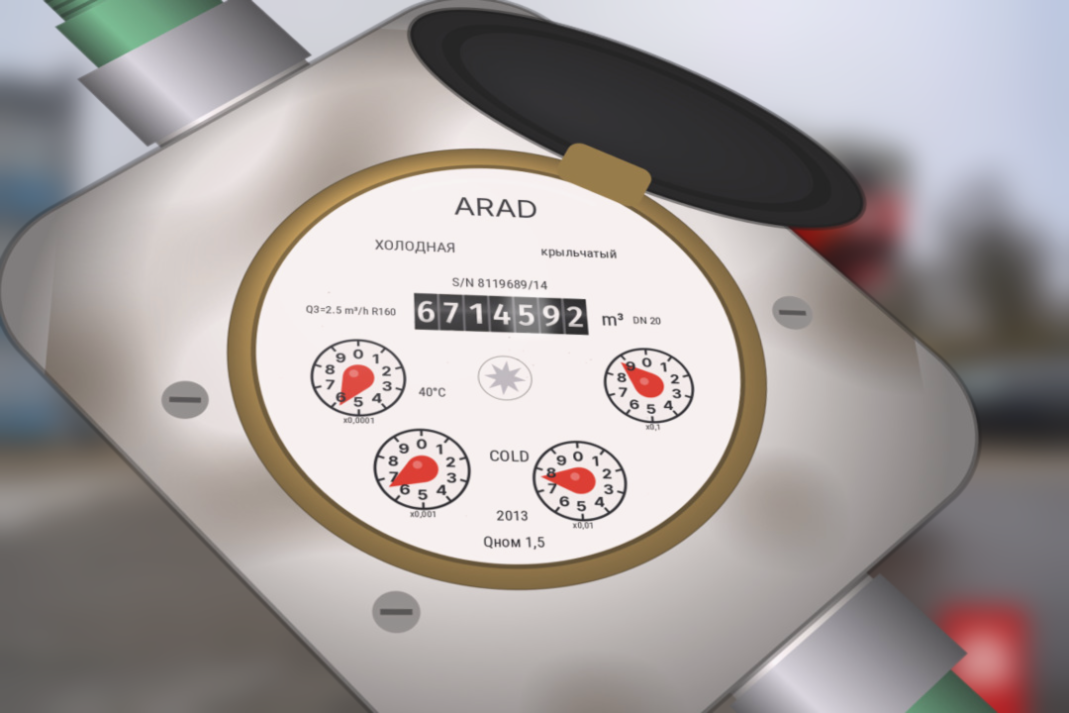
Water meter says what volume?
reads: 6714592.8765 m³
